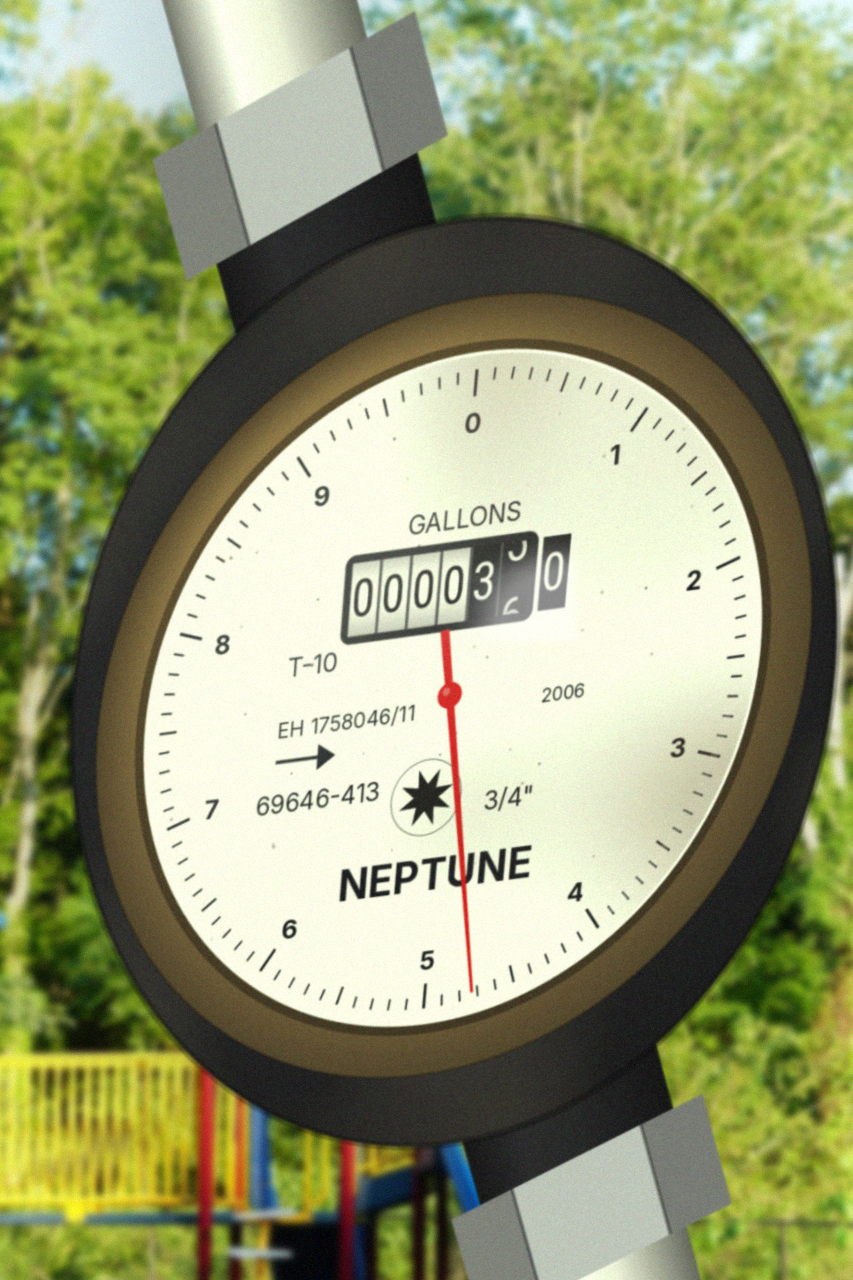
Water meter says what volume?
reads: 354.7 gal
